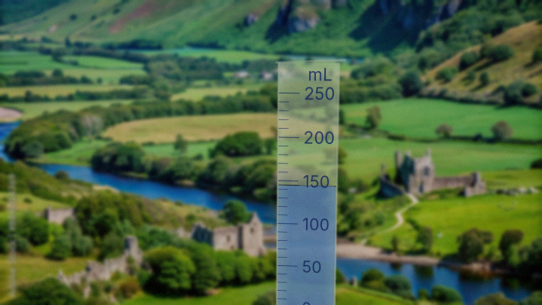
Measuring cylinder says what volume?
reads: 145 mL
